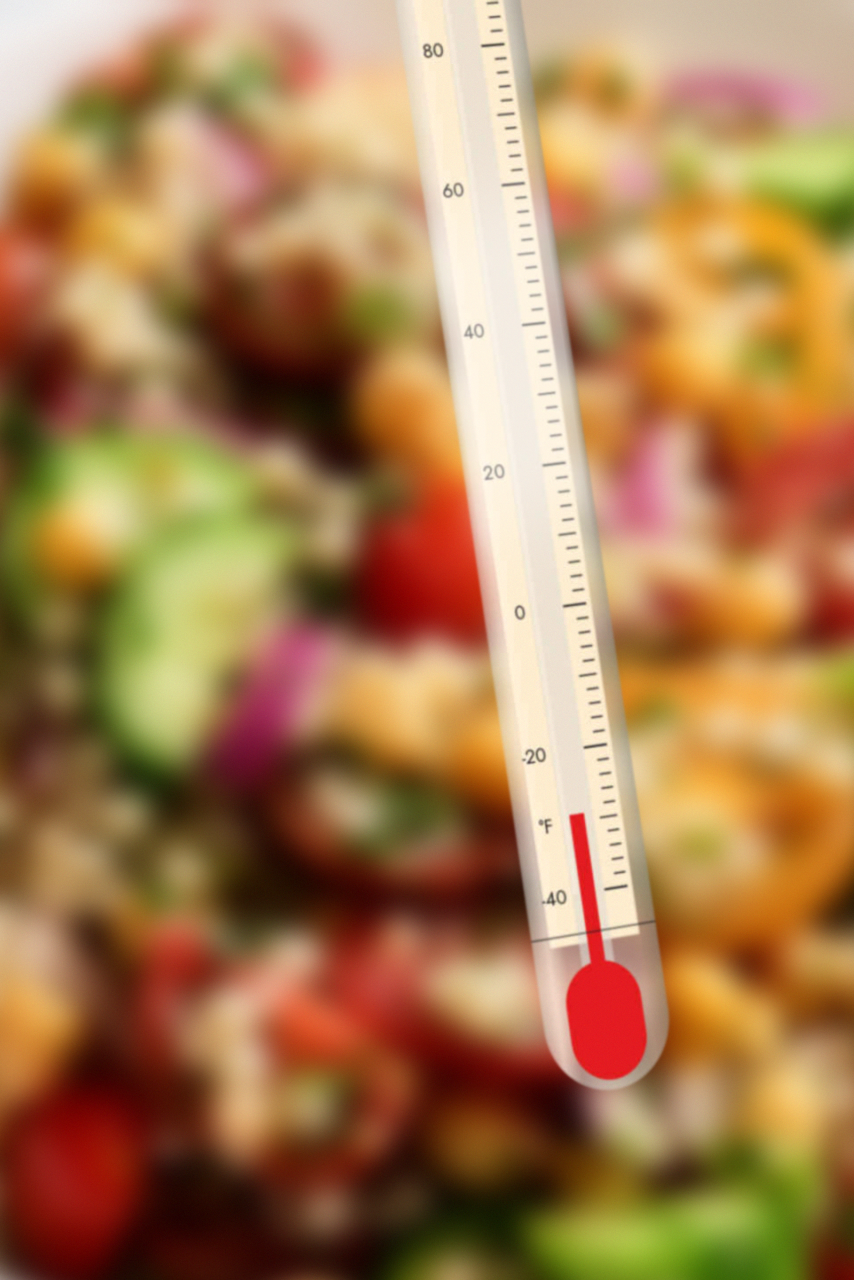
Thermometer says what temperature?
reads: -29 °F
